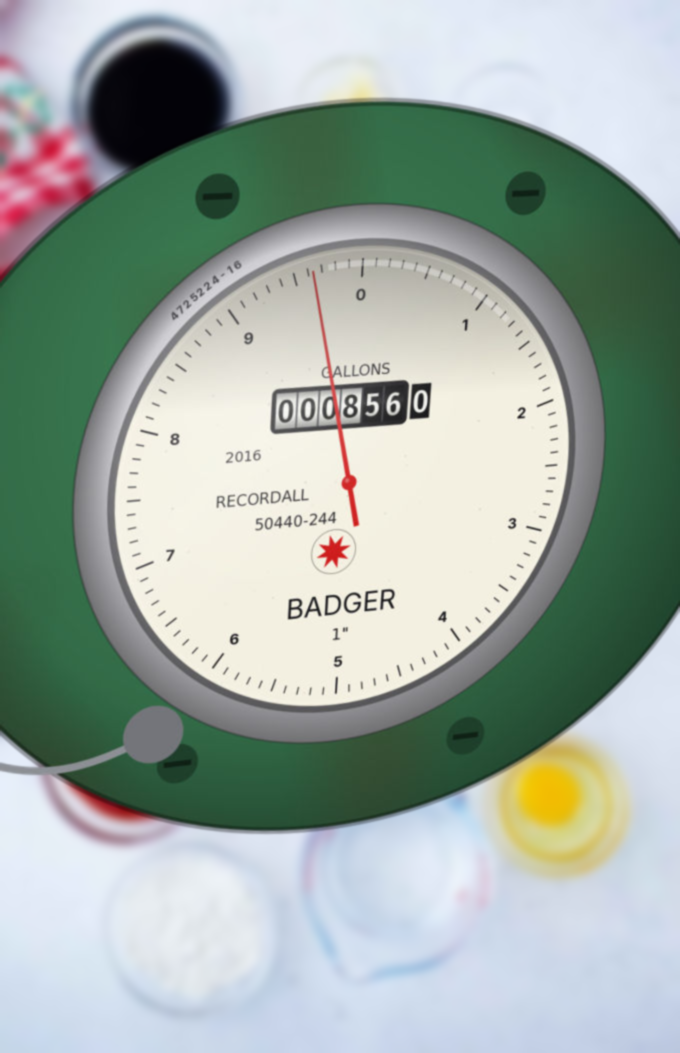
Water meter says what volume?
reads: 8559.6 gal
